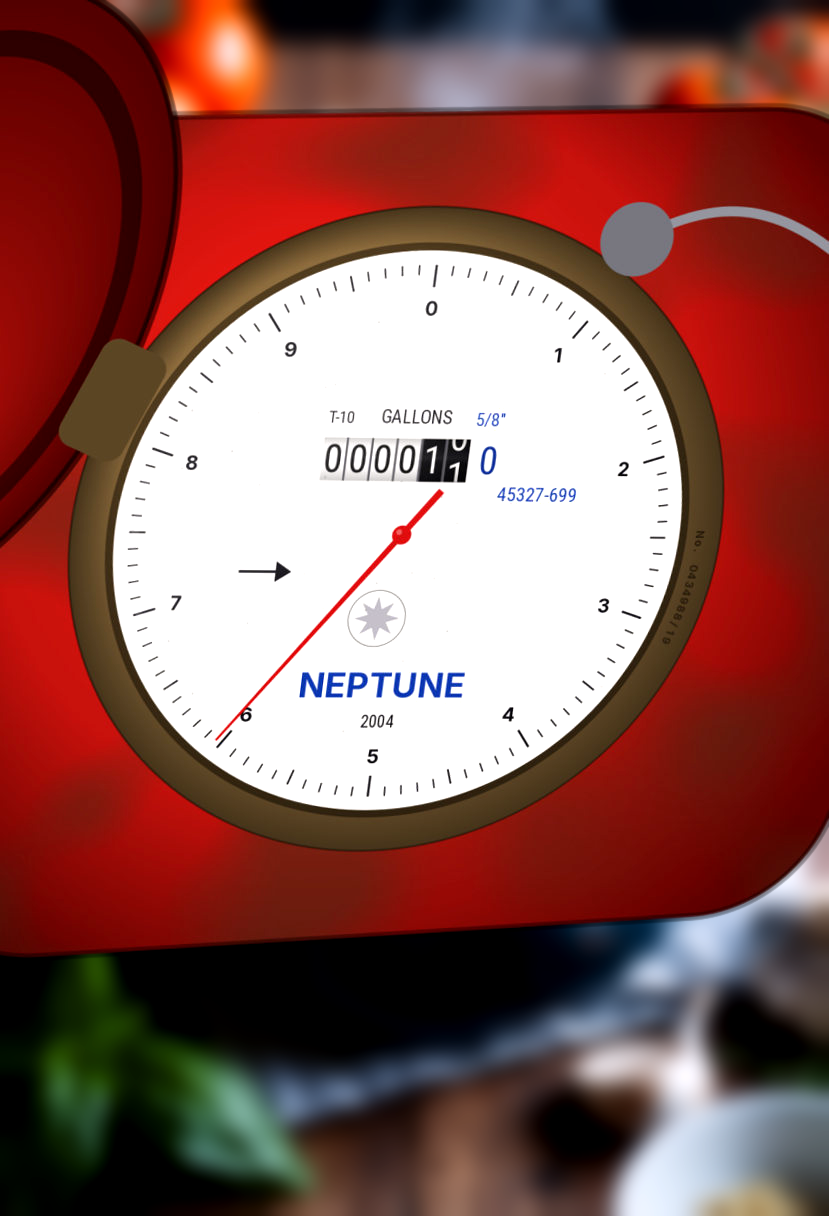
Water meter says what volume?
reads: 106.0 gal
